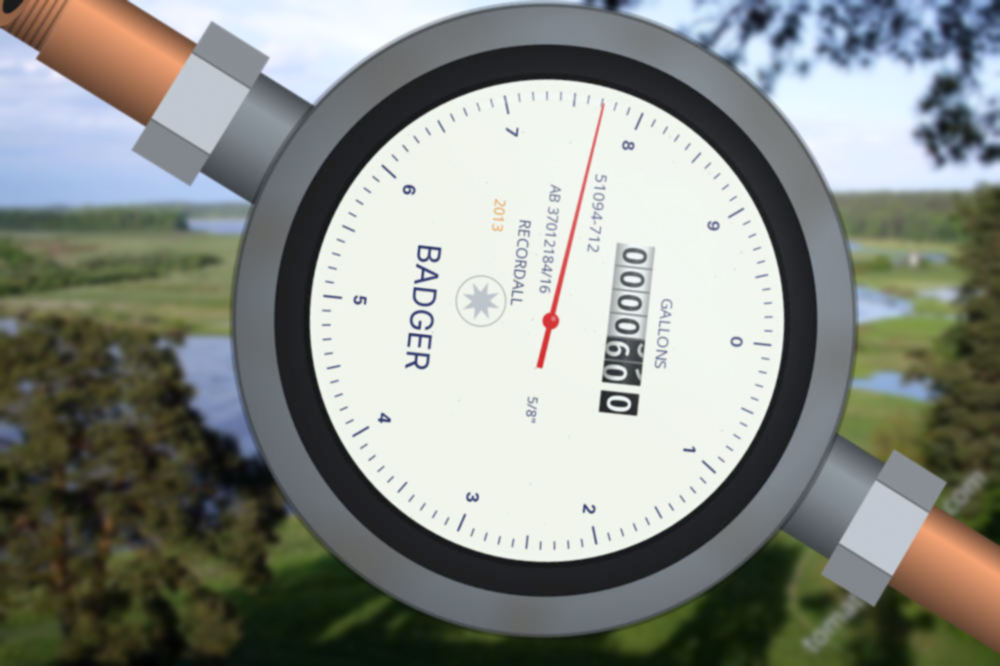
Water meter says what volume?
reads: 597.7 gal
